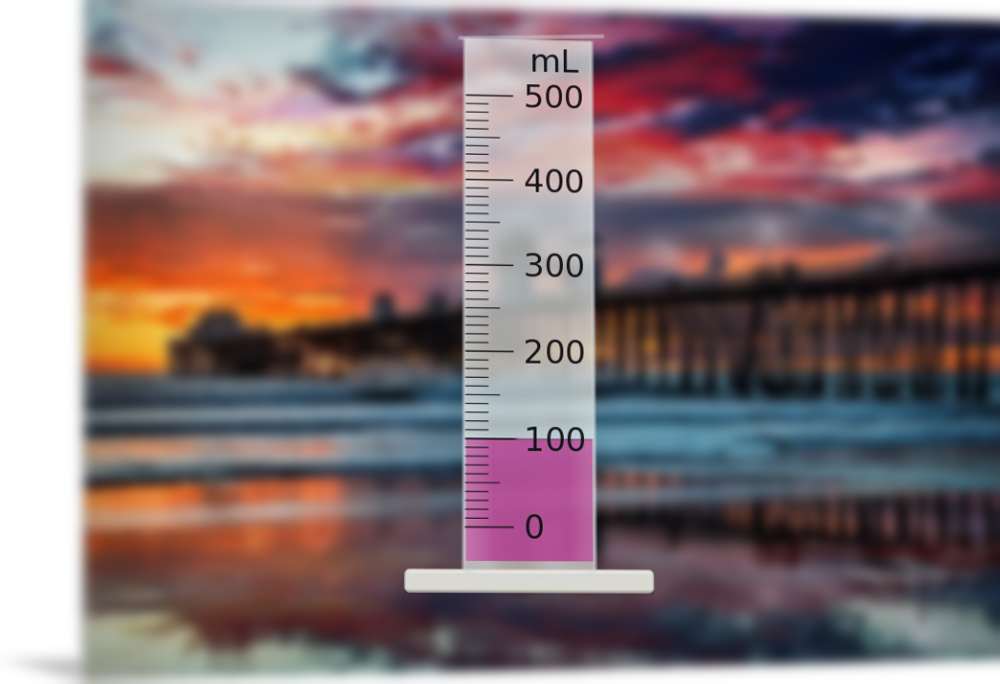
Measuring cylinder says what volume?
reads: 100 mL
